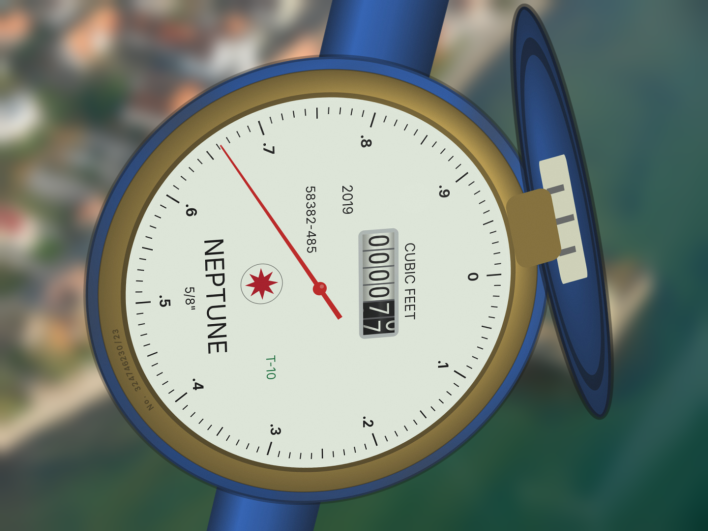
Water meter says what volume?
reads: 76.66 ft³
